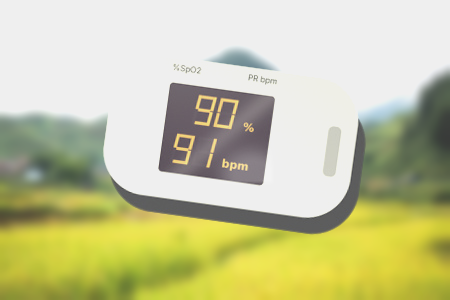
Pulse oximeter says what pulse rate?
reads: 91 bpm
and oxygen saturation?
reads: 90 %
